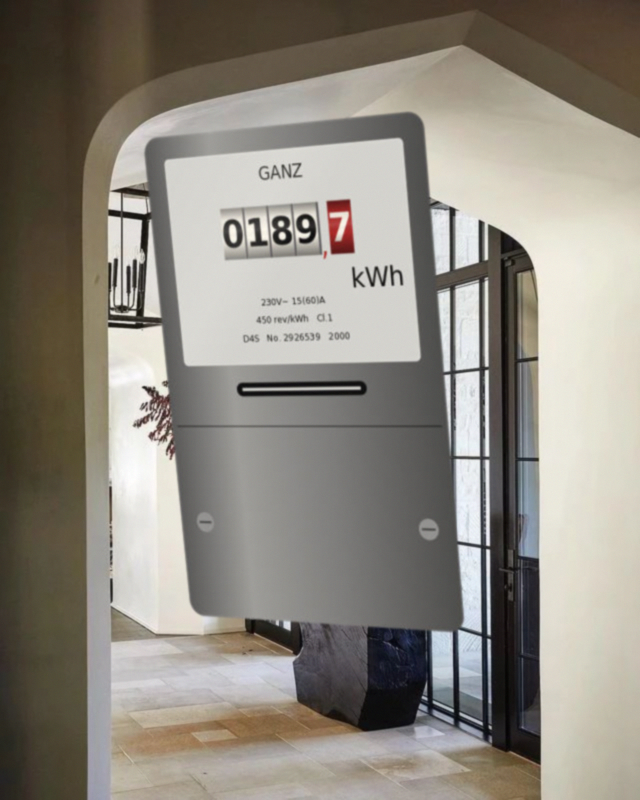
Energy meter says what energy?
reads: 189.7 kWh
